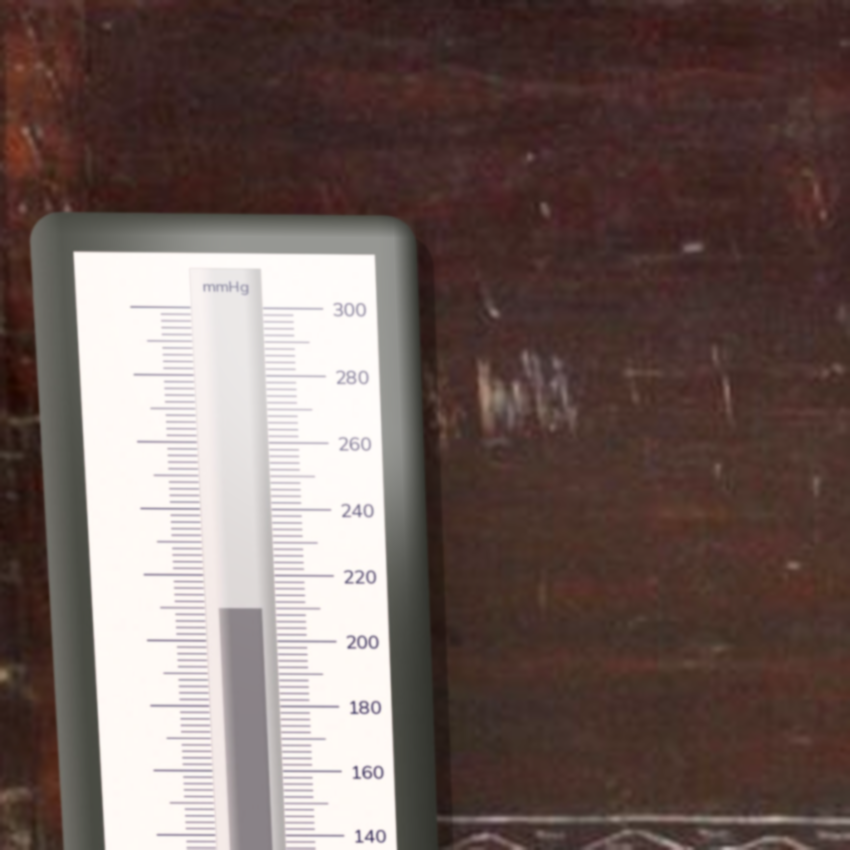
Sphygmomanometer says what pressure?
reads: 210 mmHg
